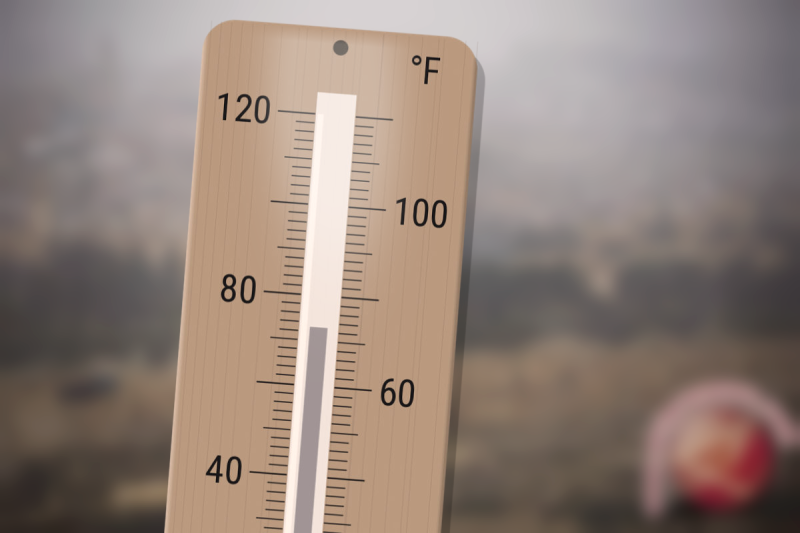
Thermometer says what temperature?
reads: 73 °F
